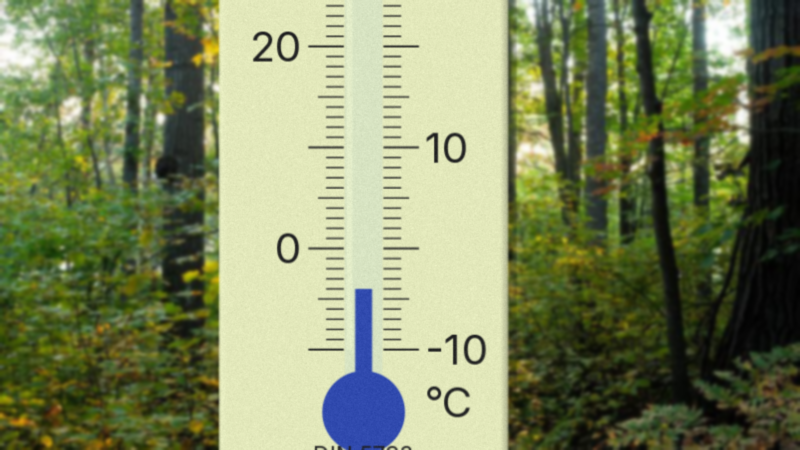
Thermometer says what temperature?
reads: -4 °C
